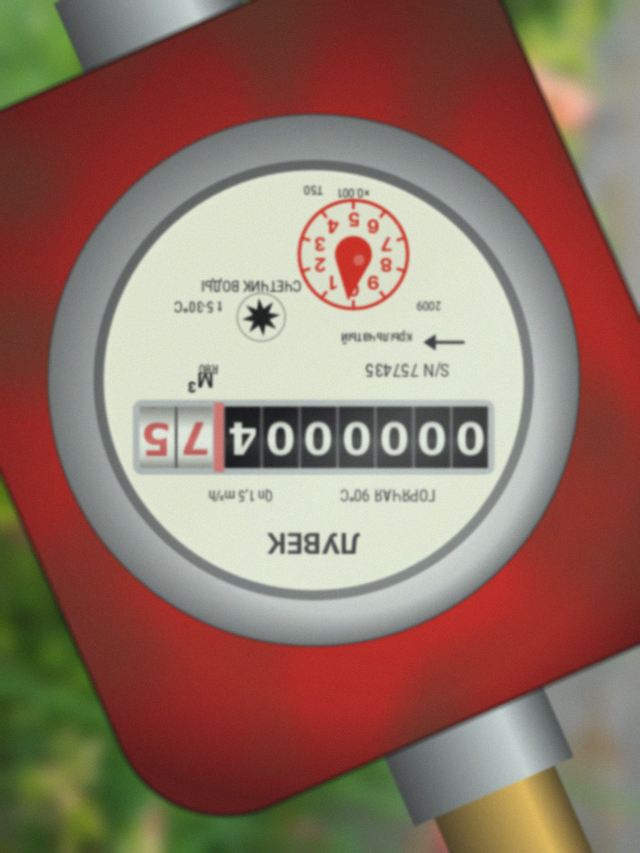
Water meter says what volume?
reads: 4.750 m³
